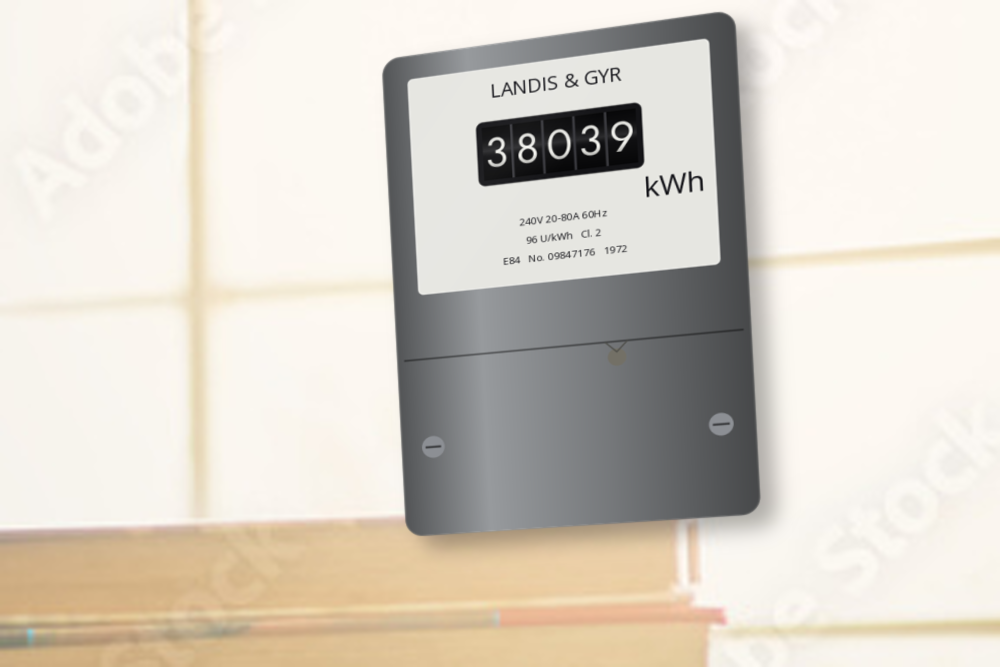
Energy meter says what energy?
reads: 38039 kWh
